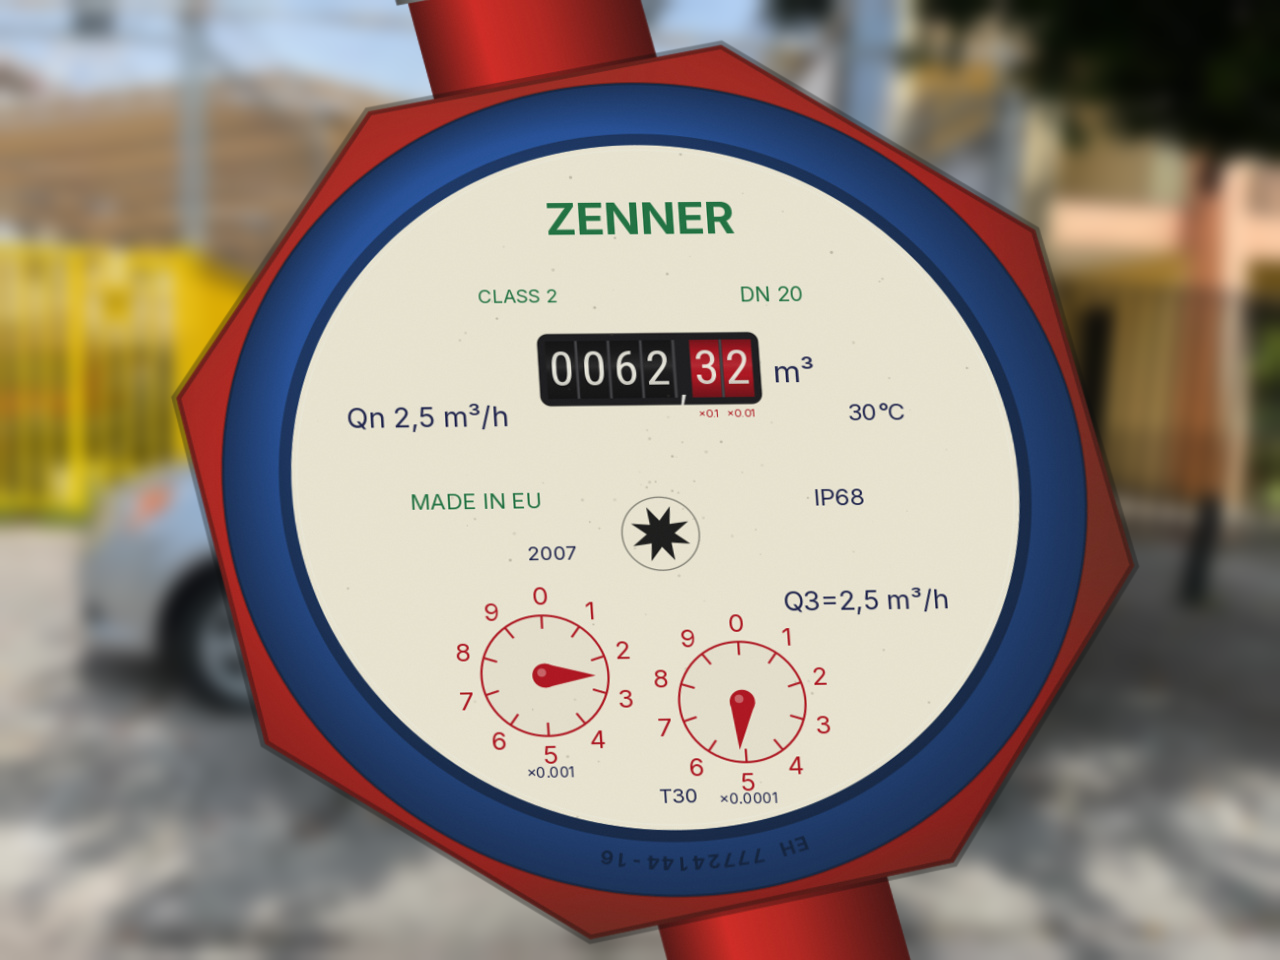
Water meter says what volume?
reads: 62.3225 m³
